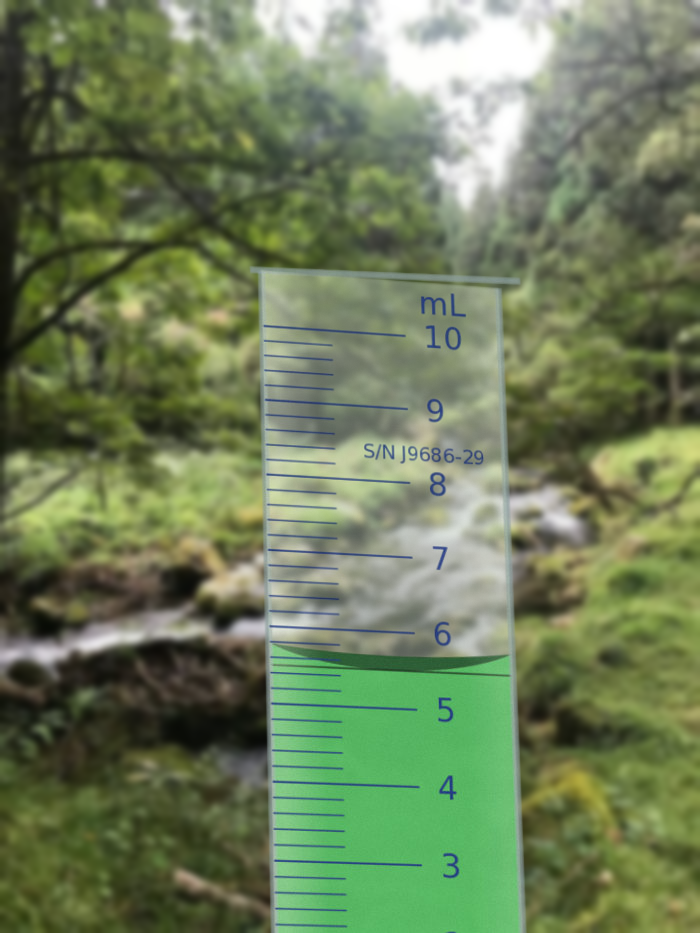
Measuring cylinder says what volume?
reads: 5.5 mL
